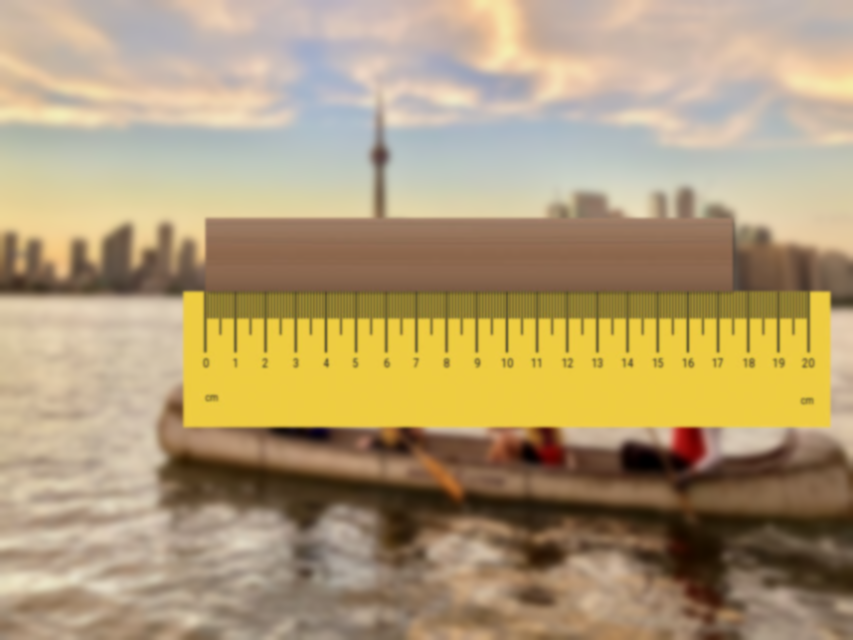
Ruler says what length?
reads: 17.5 cm
